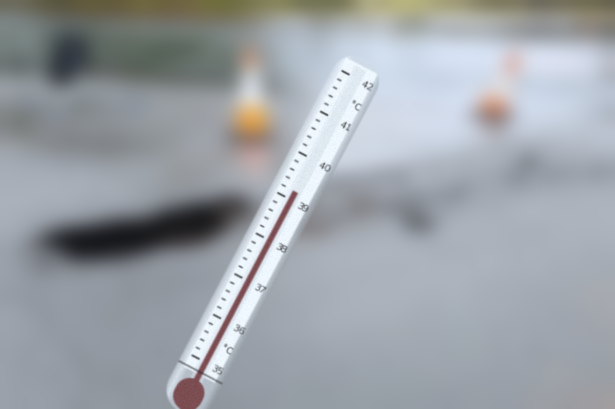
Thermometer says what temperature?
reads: 39.2 °C
